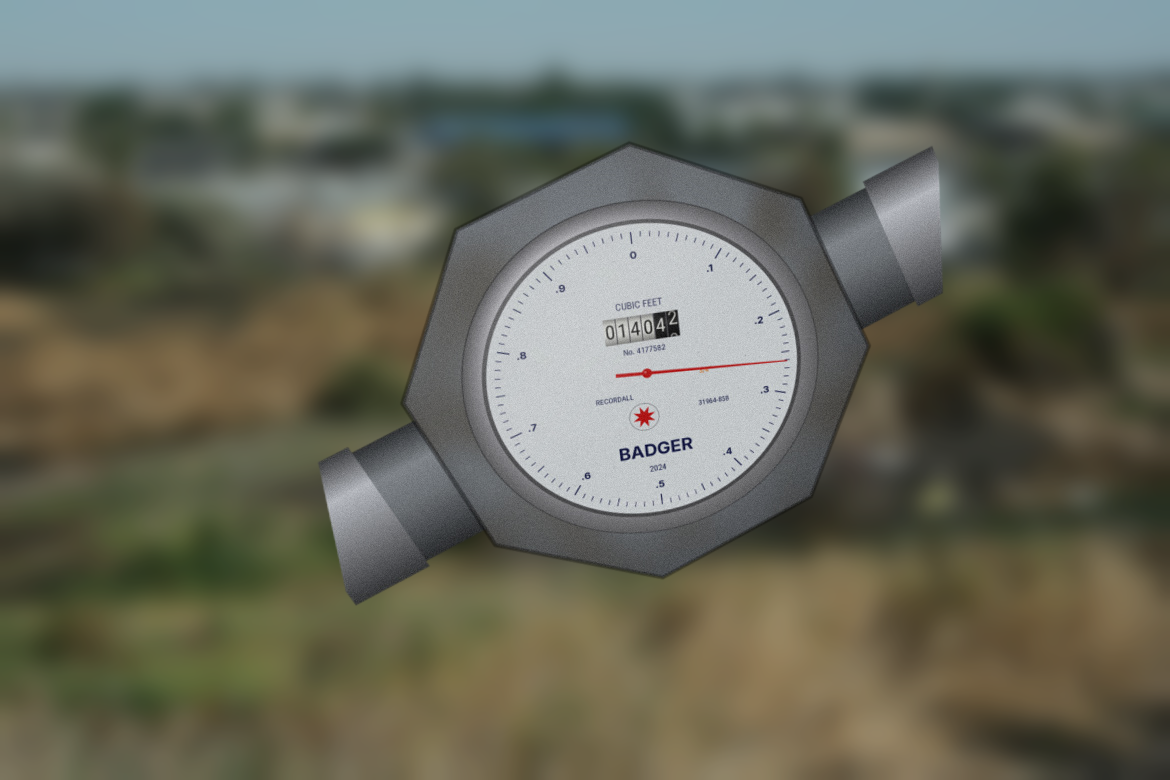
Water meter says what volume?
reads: 14042.26 ft³
